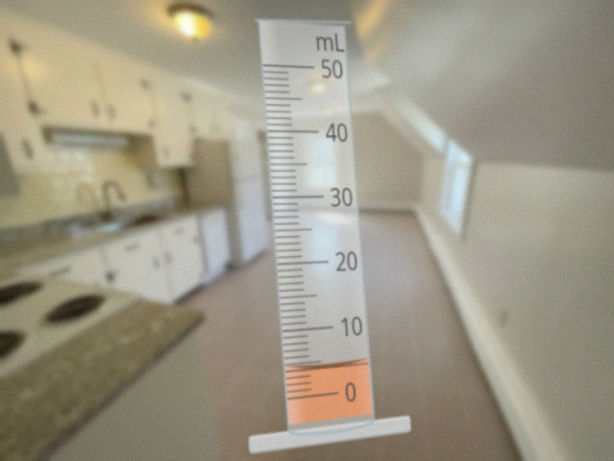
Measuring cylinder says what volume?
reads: 4 mL
